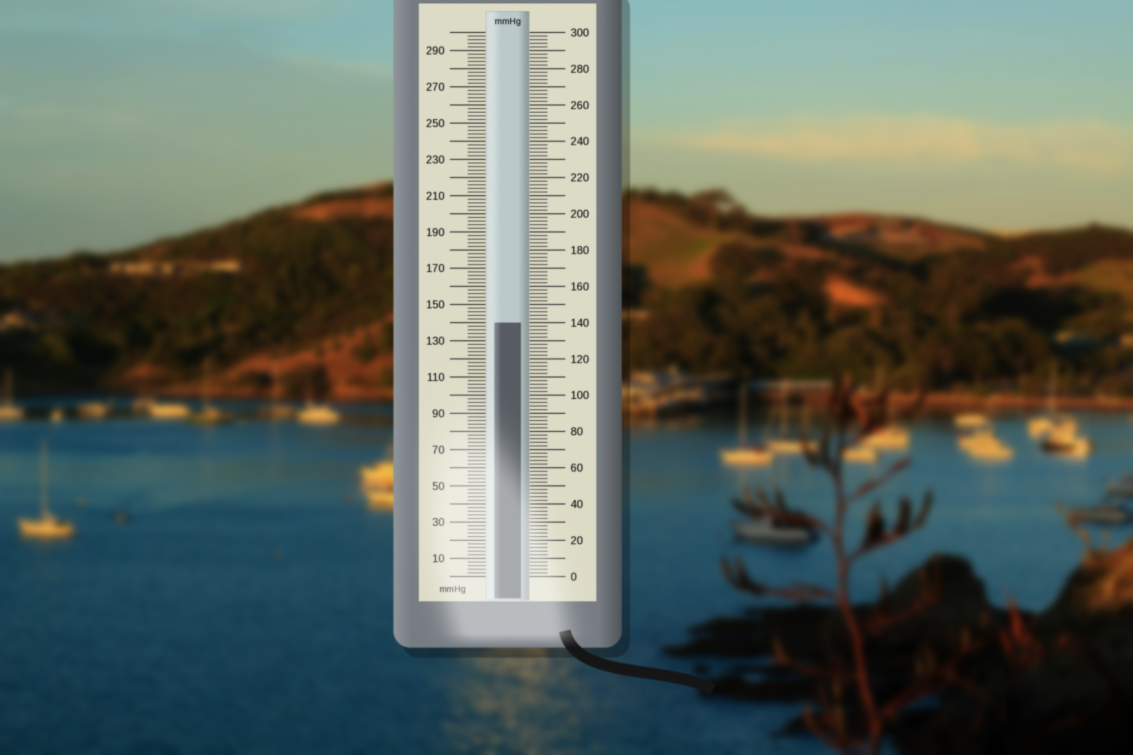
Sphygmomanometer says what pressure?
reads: 140 mmHg
